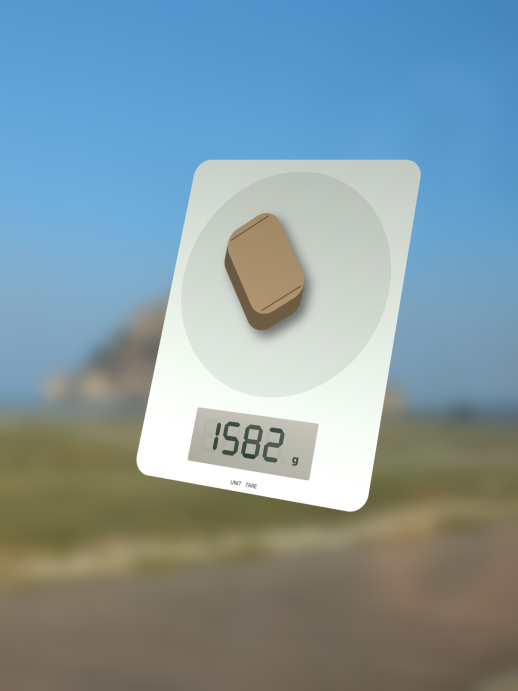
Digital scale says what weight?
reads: 1582 g
